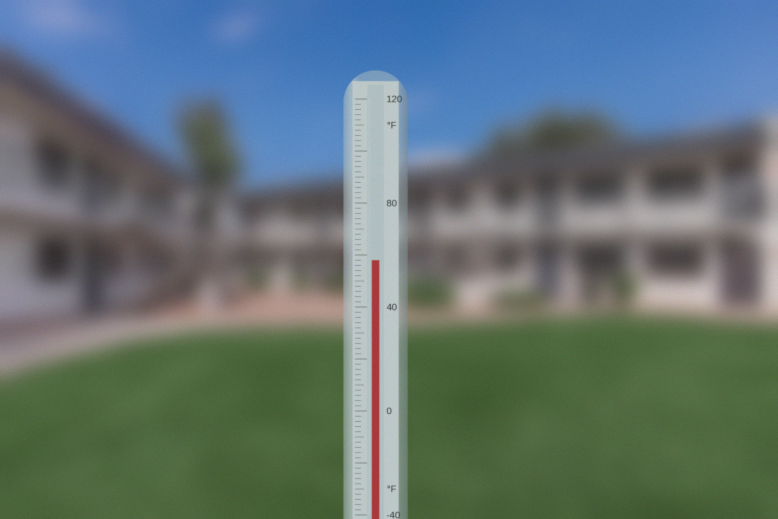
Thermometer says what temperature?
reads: 58 °F
